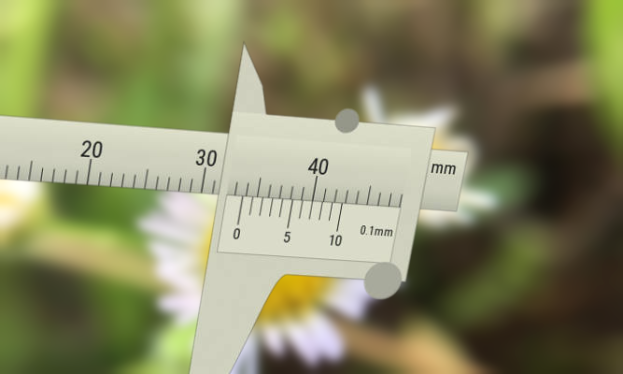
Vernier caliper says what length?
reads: 33.7 mm
